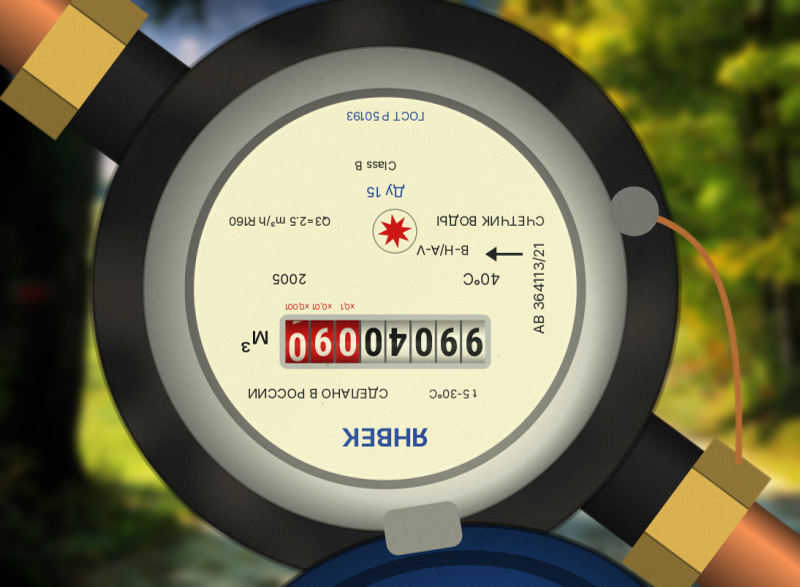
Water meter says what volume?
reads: 99040.090 m³
